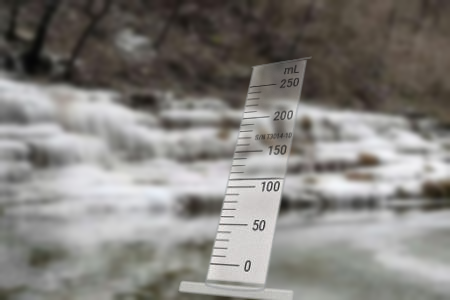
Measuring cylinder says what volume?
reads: 110 mL
